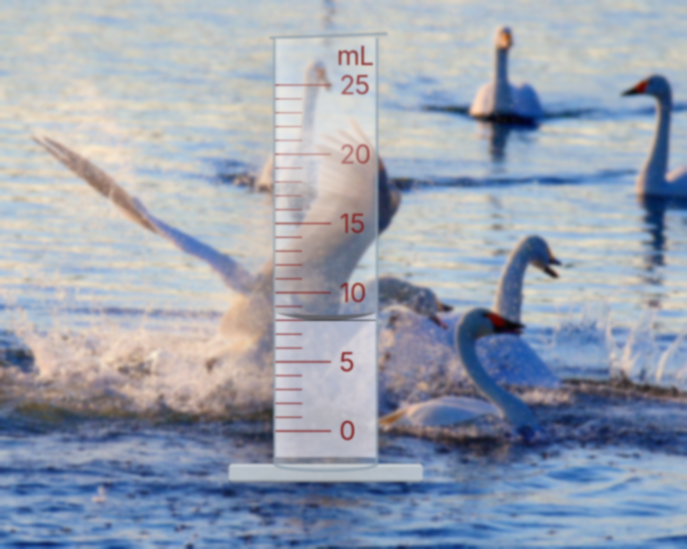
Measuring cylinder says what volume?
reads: 8 mL
